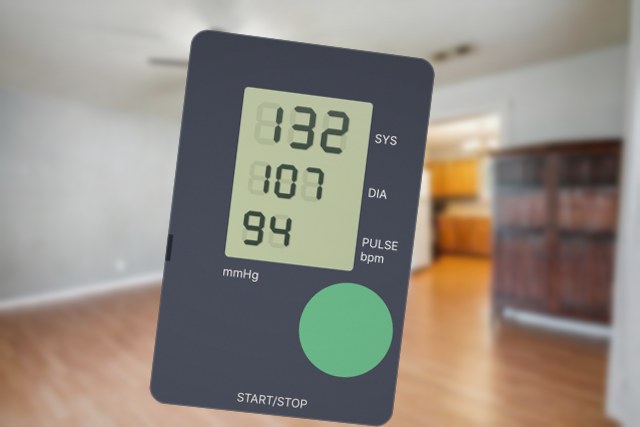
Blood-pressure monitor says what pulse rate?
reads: 94 bpm
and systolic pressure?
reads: 132 mmHg
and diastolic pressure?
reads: 107 mmHg
